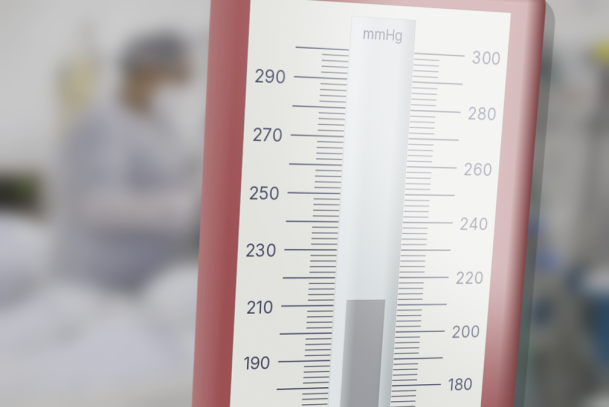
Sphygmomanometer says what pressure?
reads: 212 mmHg
